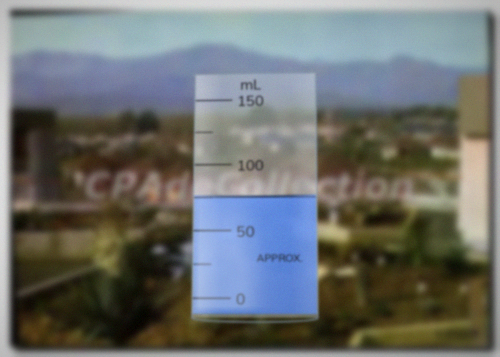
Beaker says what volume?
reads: 75 mL
